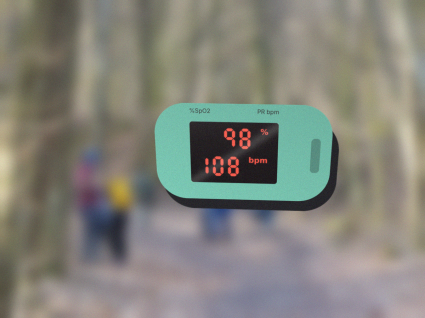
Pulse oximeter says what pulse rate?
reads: 108 bpm
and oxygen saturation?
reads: 98 %
